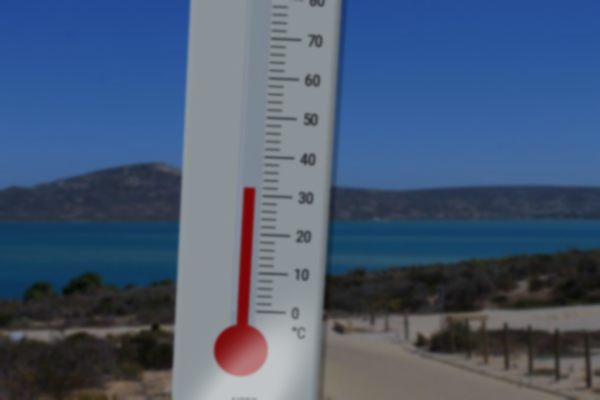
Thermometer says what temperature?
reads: 32 °C
